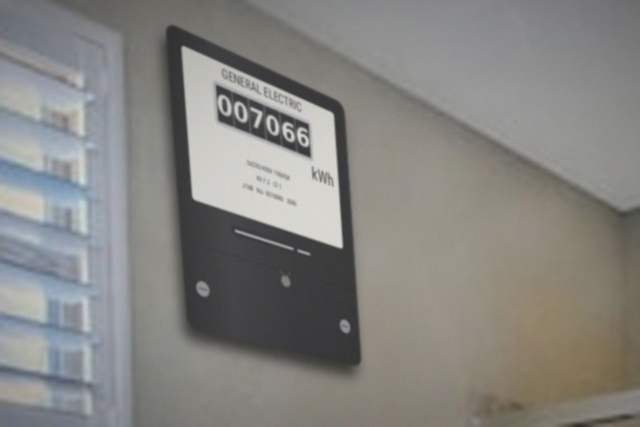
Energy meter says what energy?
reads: 7066 kWh
